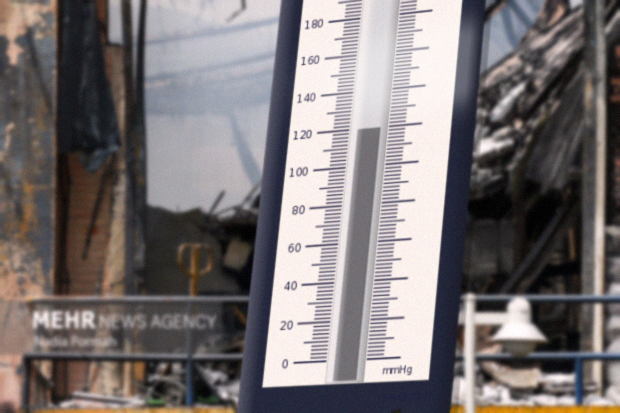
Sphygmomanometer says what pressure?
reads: 120 mmHg
